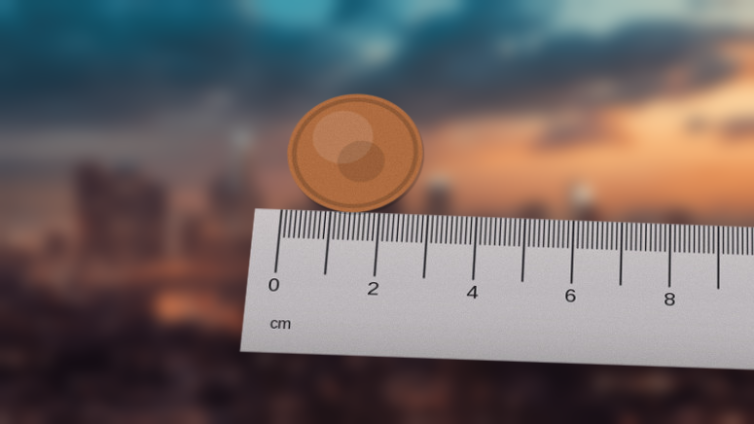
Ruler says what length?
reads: 2.8 cm
